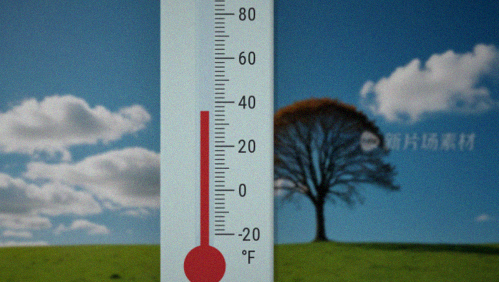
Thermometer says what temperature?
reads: 36 °F
